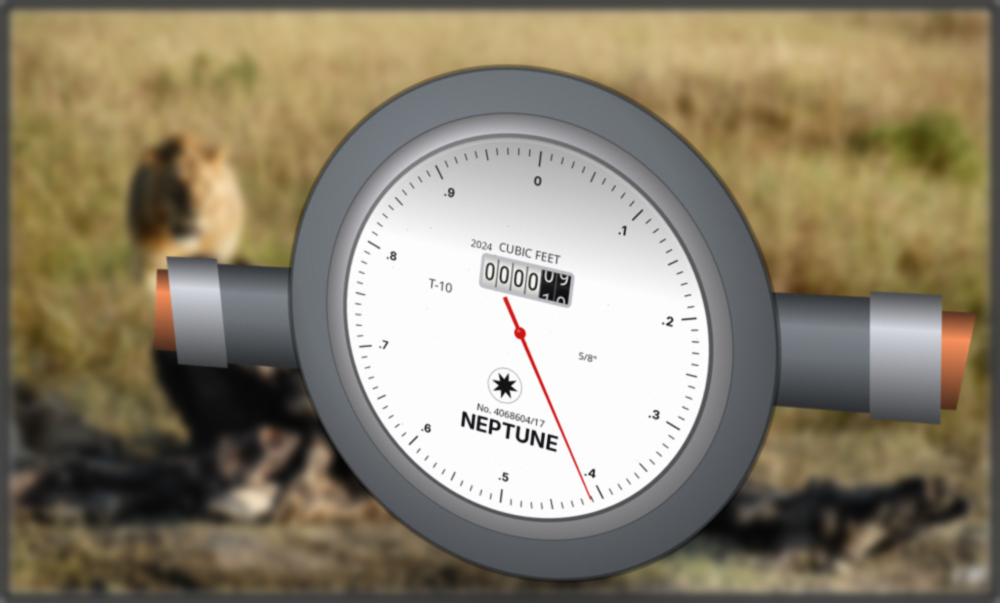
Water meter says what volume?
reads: 9.41 ft³
